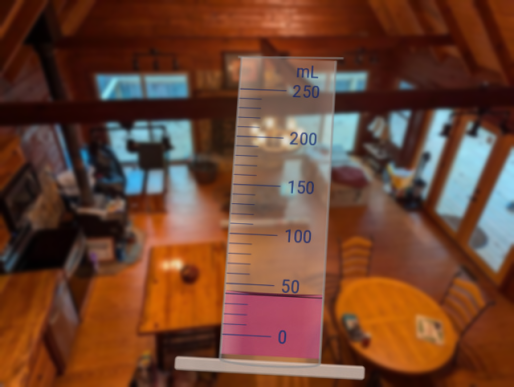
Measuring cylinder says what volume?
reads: 40 mL
